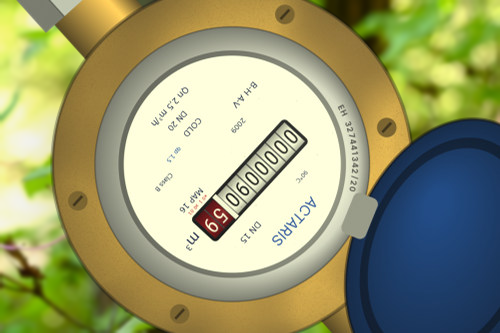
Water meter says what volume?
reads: 90.59 m³
